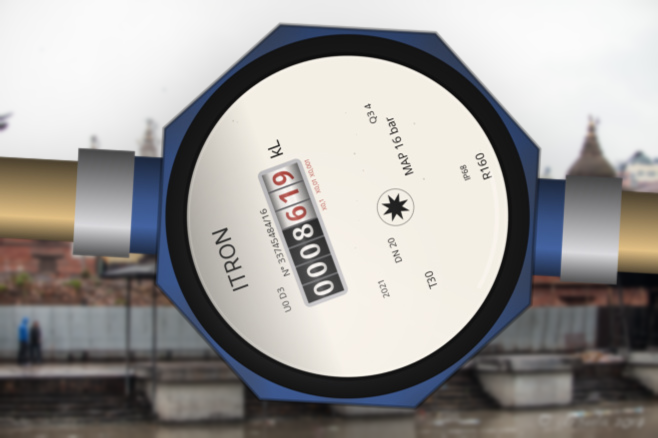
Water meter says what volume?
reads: 8.619 kL
